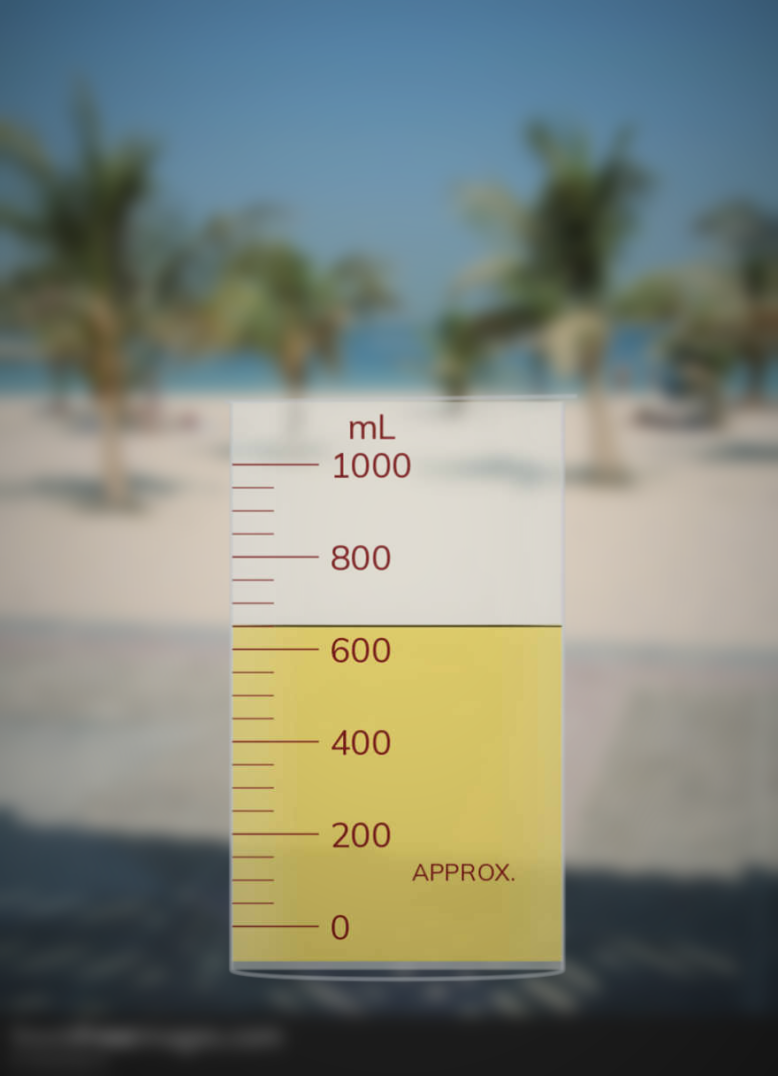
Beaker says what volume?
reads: 650 mL
